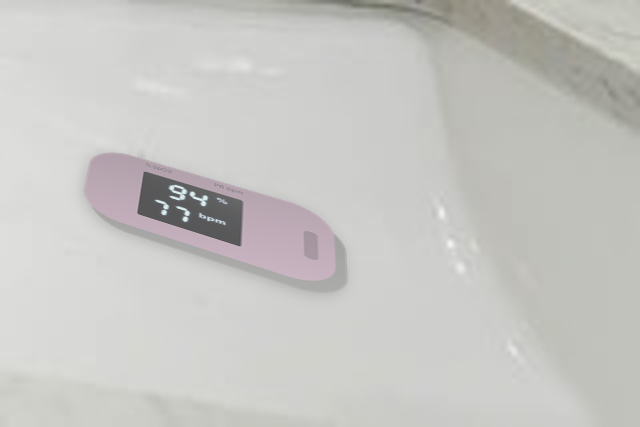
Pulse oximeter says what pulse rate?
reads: 77 bpm
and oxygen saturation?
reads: 94 %
